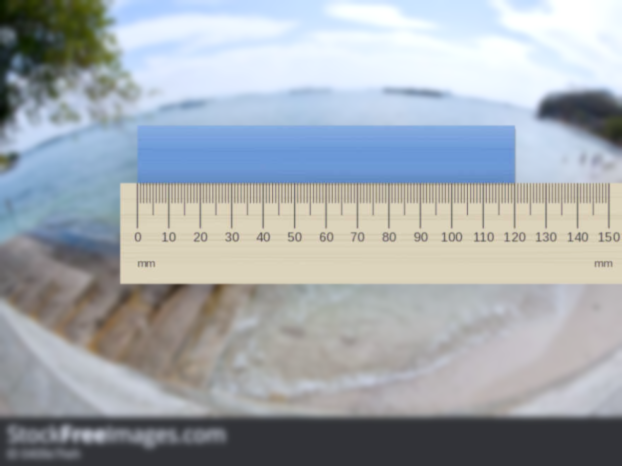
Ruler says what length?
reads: 120 mm
